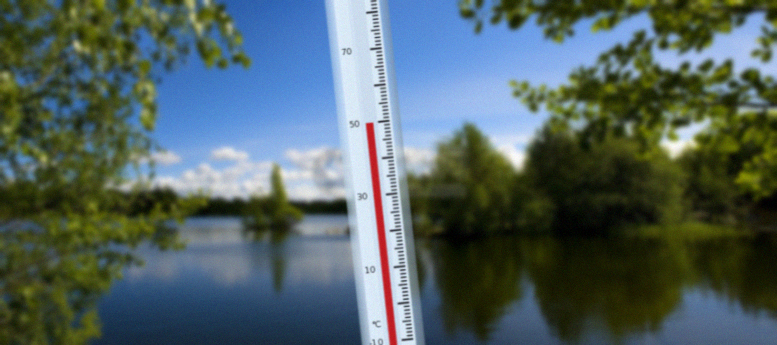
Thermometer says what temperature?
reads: 50 °C
